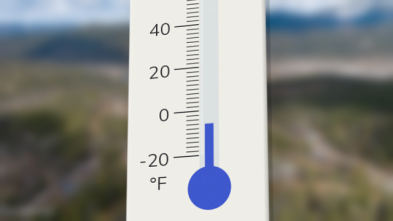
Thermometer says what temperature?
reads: -6 °F
